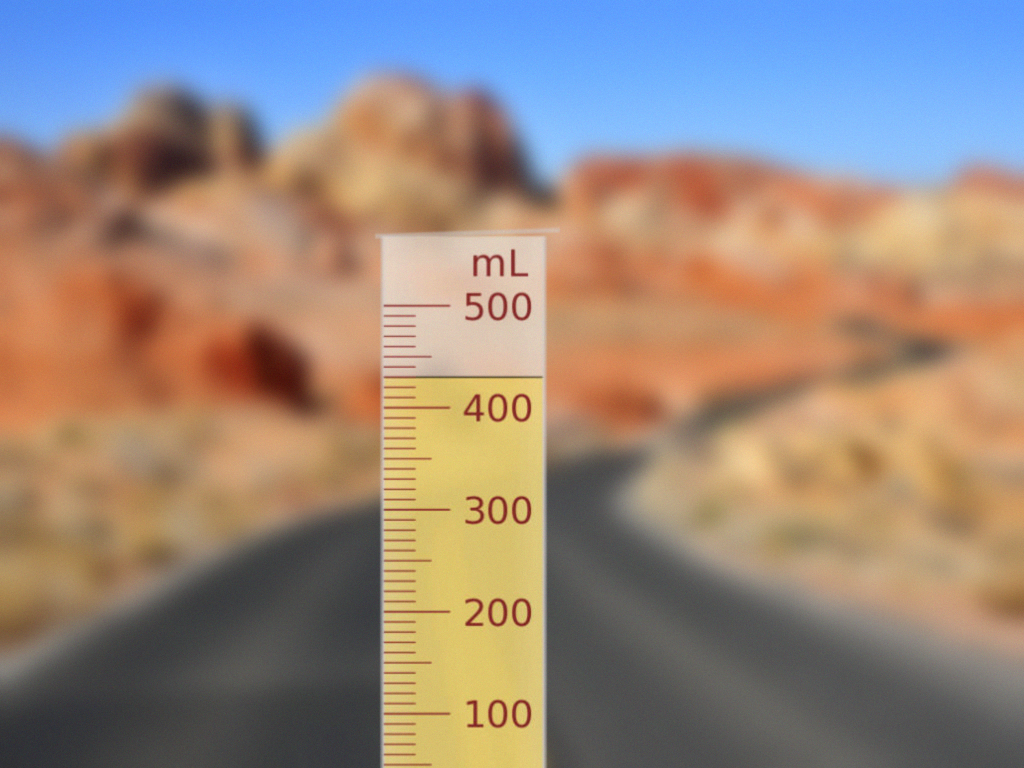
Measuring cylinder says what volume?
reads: 430 mL
